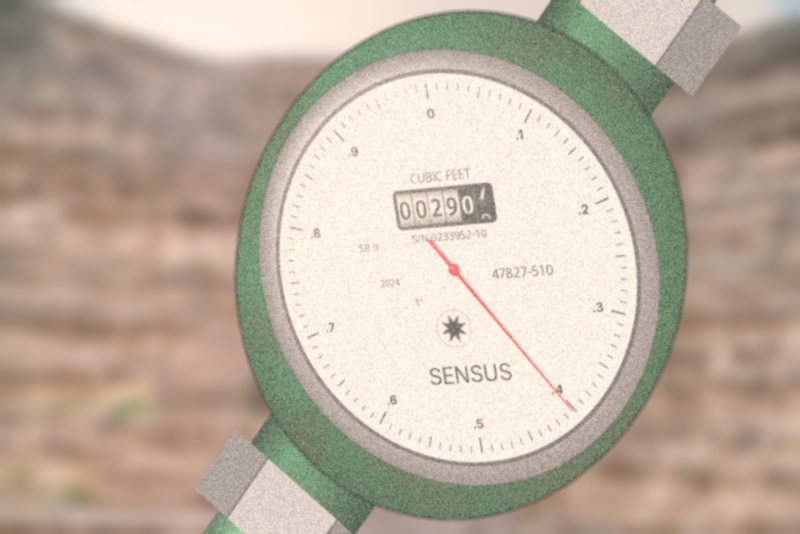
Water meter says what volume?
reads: 2907.40 ft³
